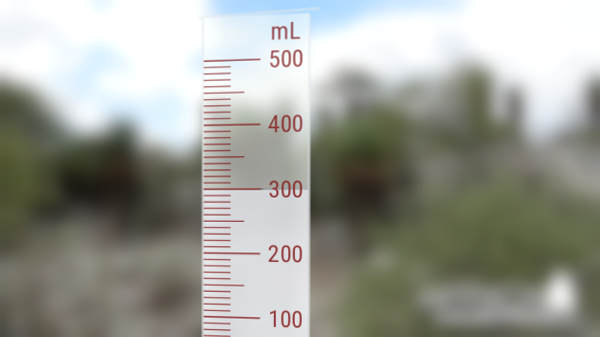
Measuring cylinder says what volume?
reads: 300 mL
